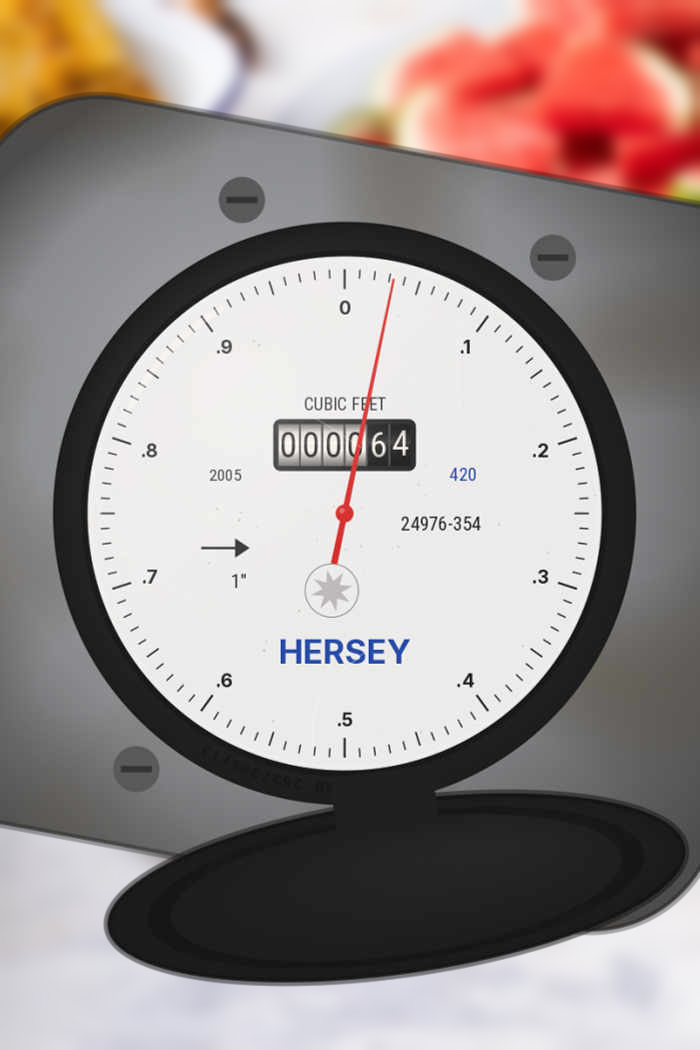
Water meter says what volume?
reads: 64.03 ft³
